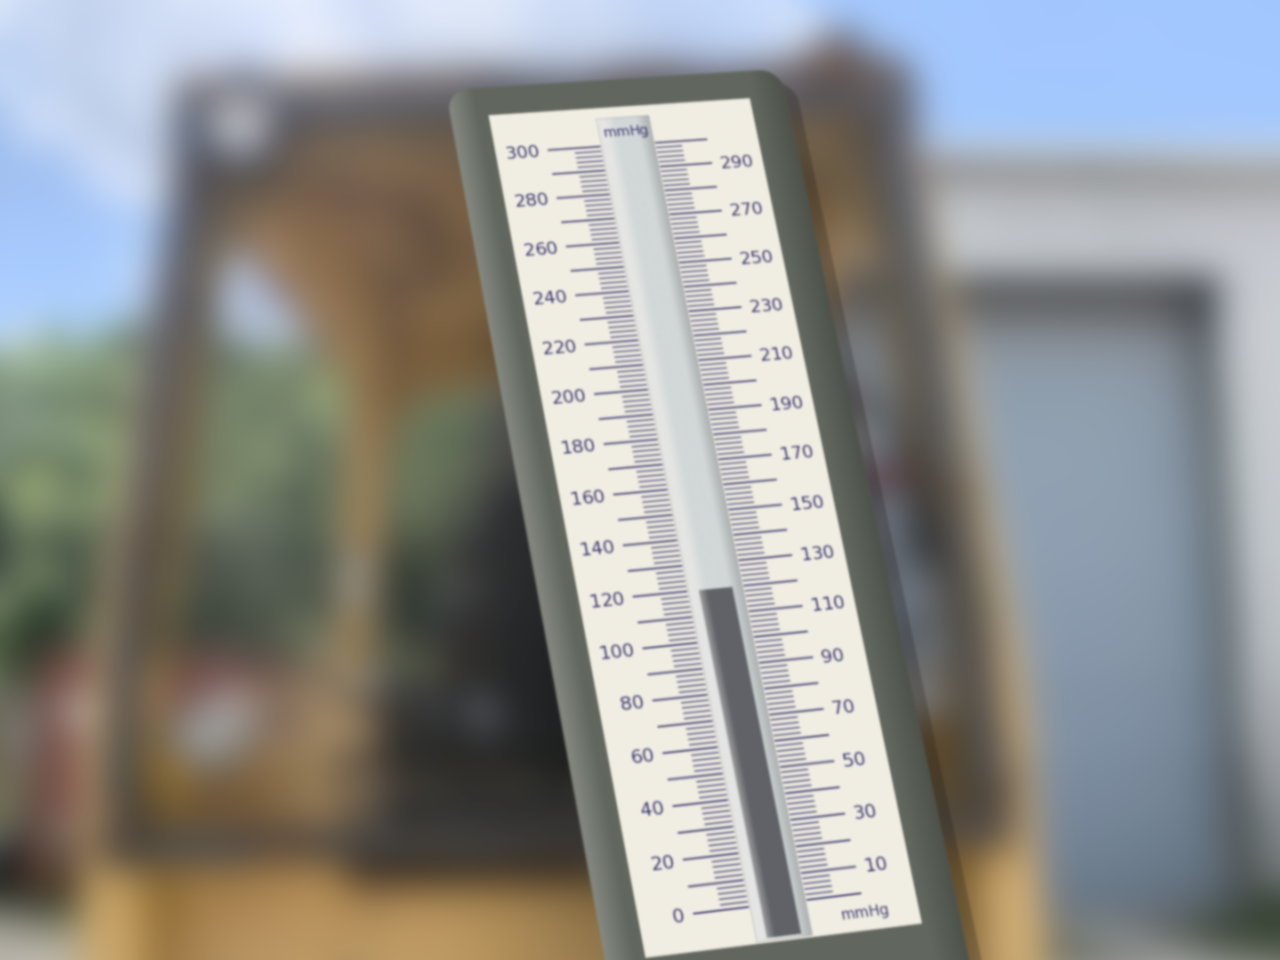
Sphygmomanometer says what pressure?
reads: 120 mmHg
